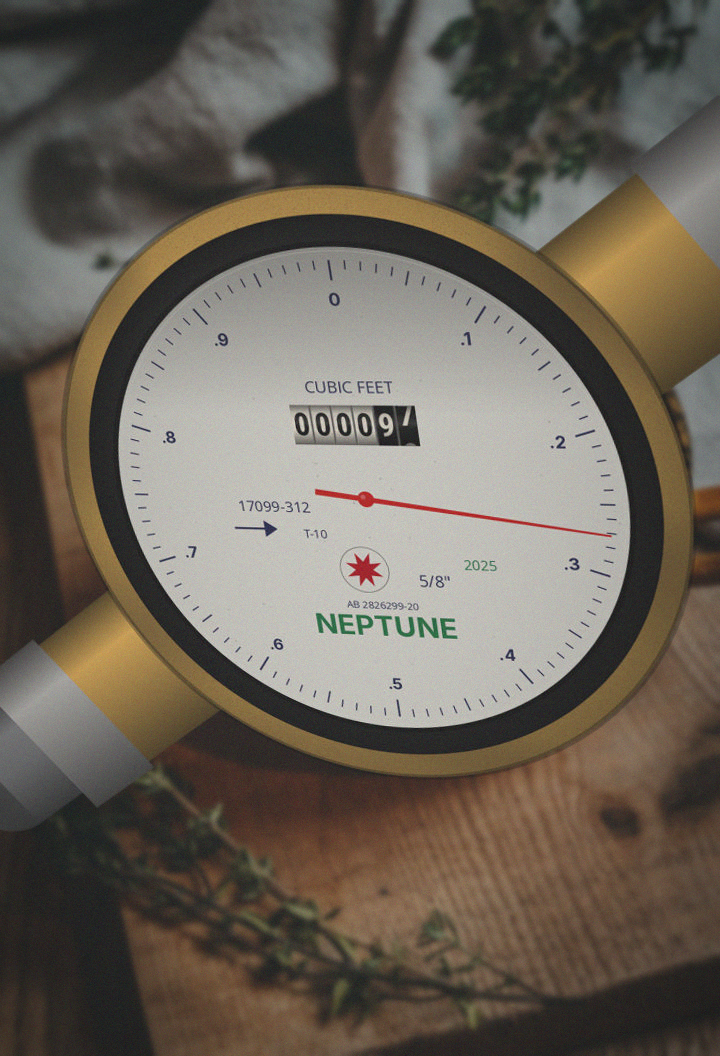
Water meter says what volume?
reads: 97.27 ft³
